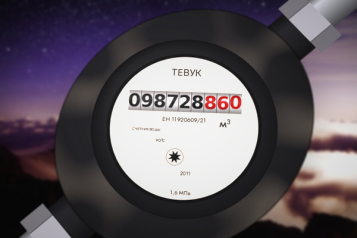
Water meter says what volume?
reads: 98728.860 m³
